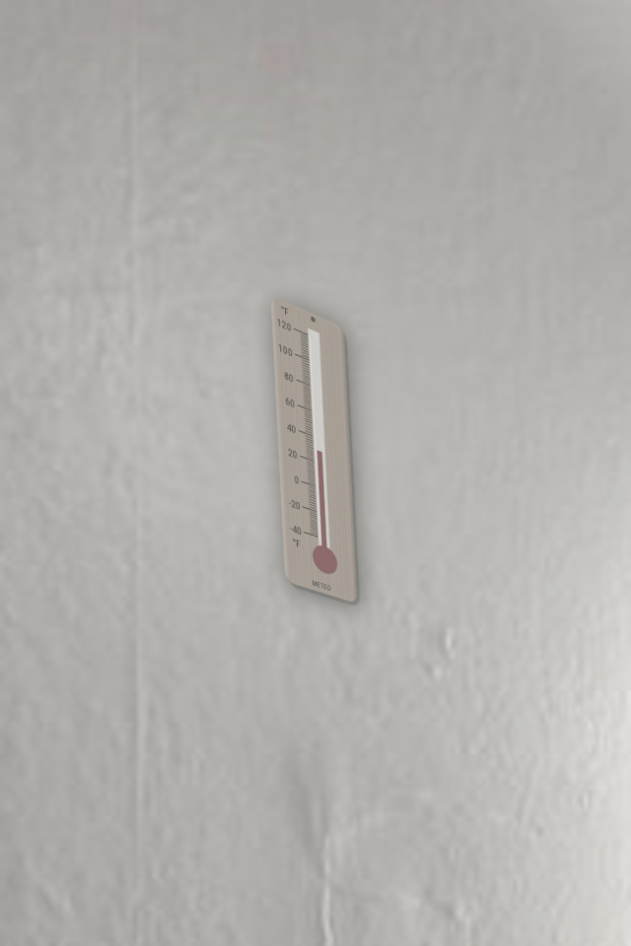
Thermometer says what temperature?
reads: 30 °F
